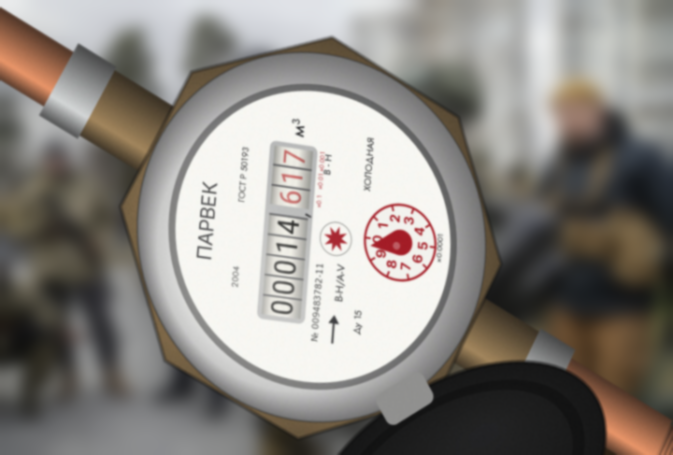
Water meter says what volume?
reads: 14.6169 m³
